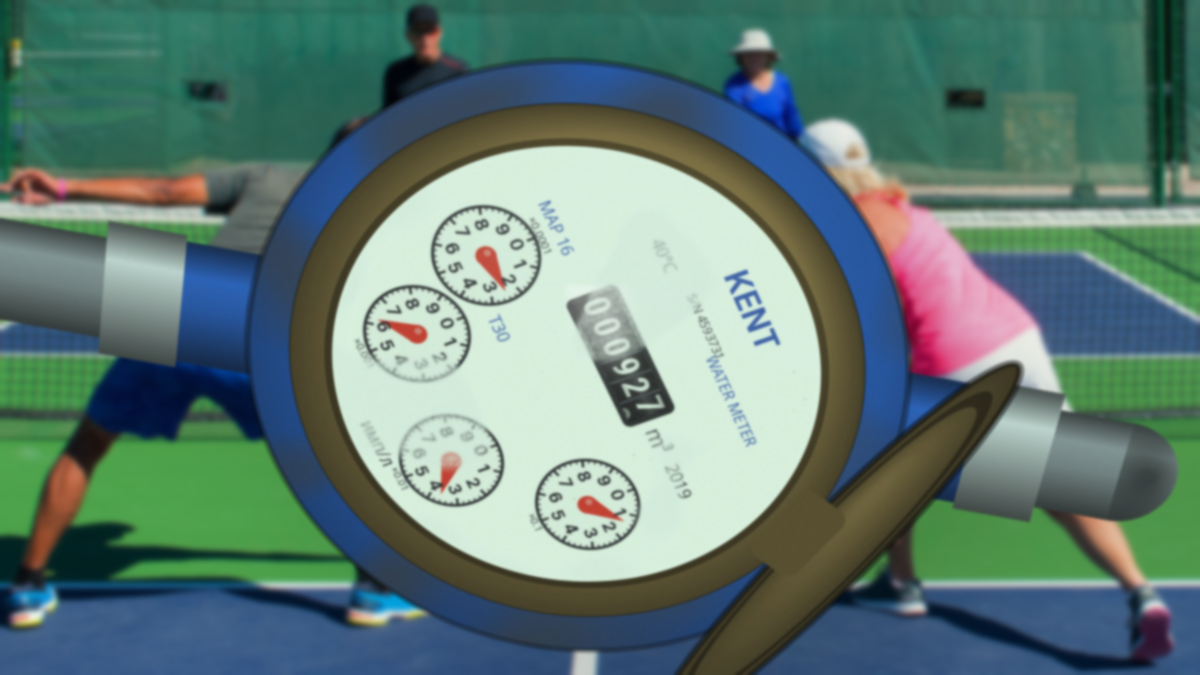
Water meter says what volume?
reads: 927.1362 m³
